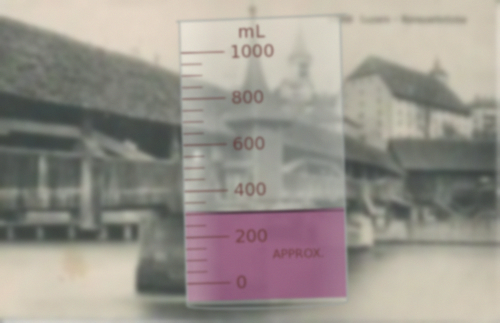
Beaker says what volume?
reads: 300 mL
